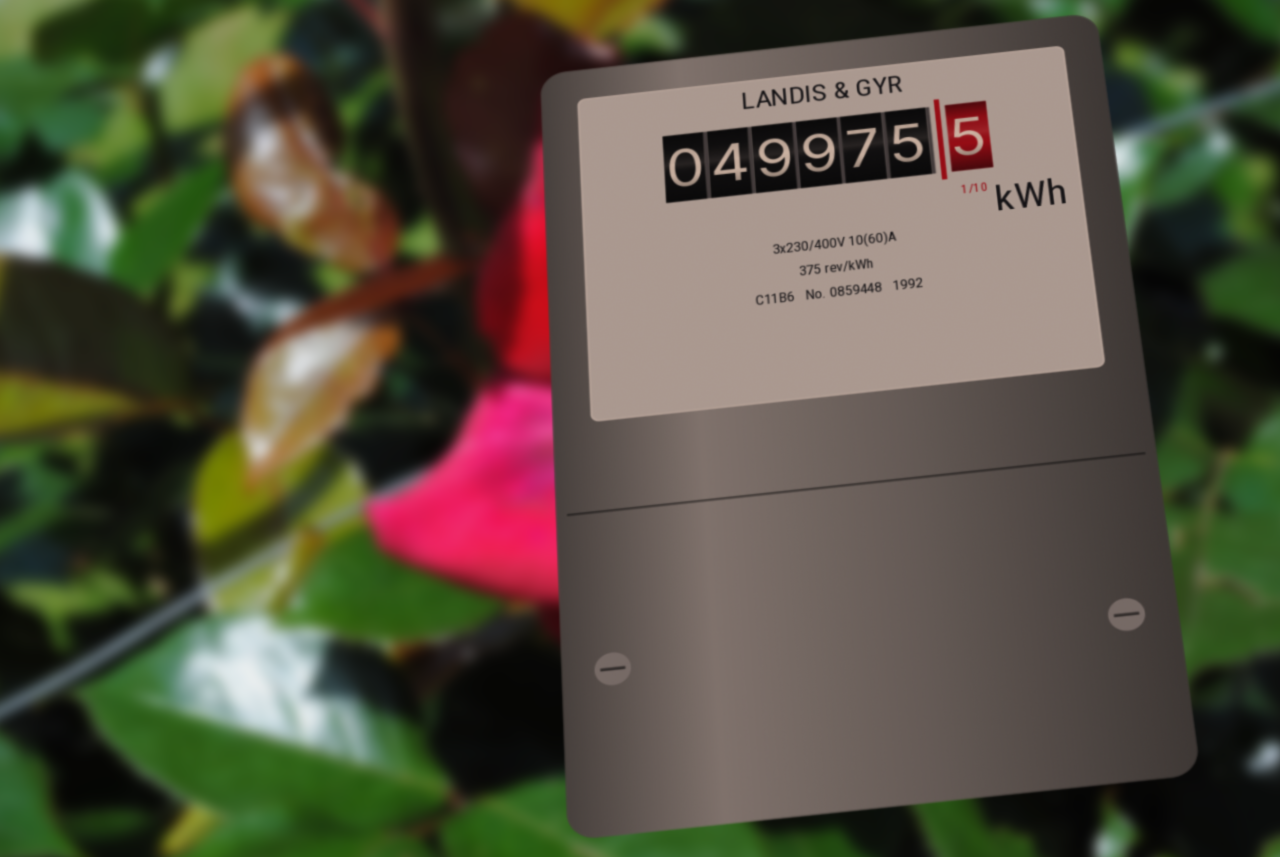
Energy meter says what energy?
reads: 49975.5 kWh
